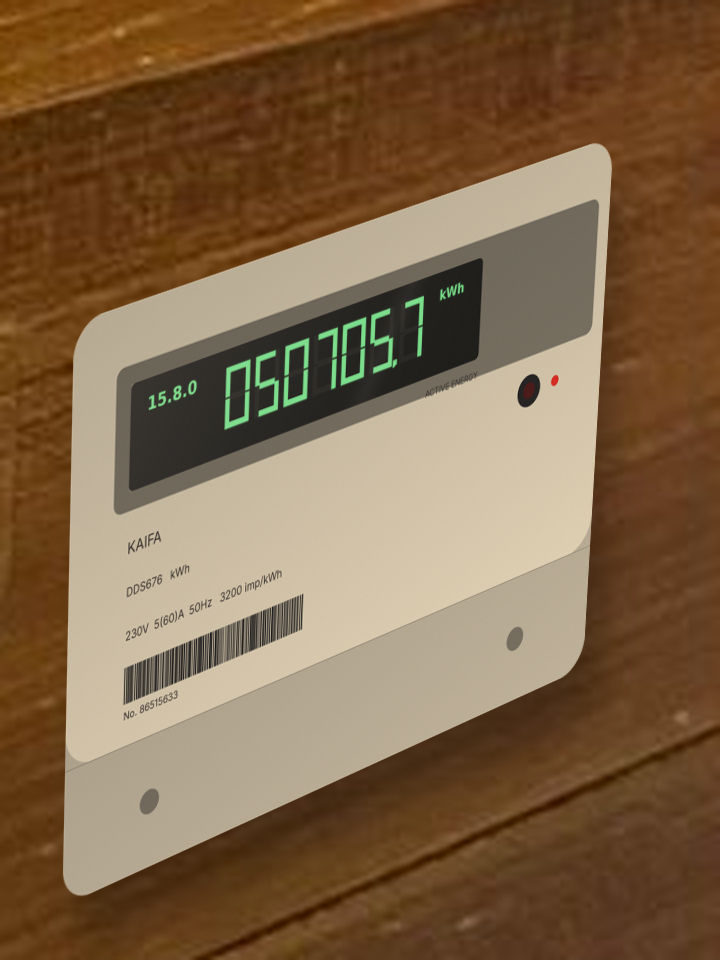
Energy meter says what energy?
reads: 50705.7 kWh
